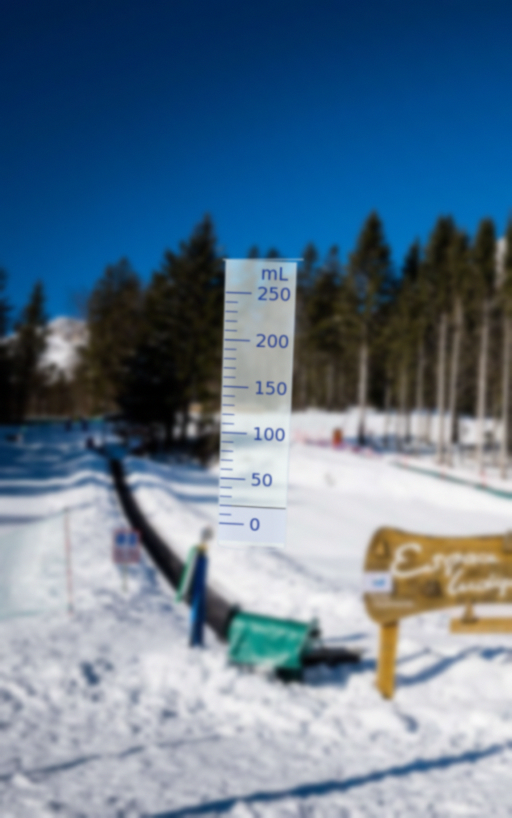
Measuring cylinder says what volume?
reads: 20 mL
